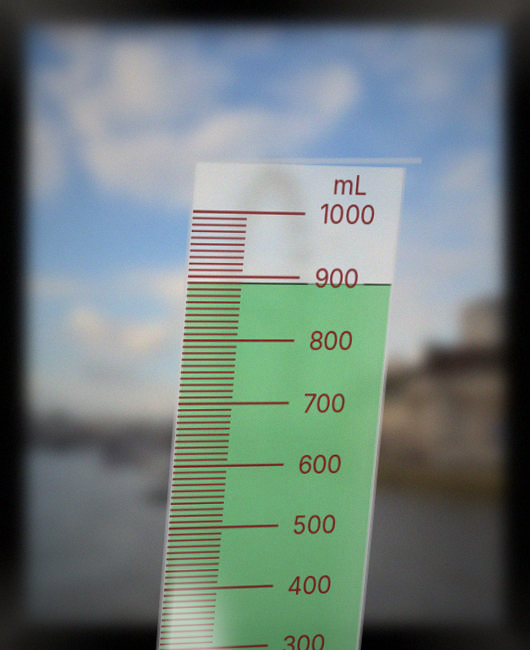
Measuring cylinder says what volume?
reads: 890 mL
